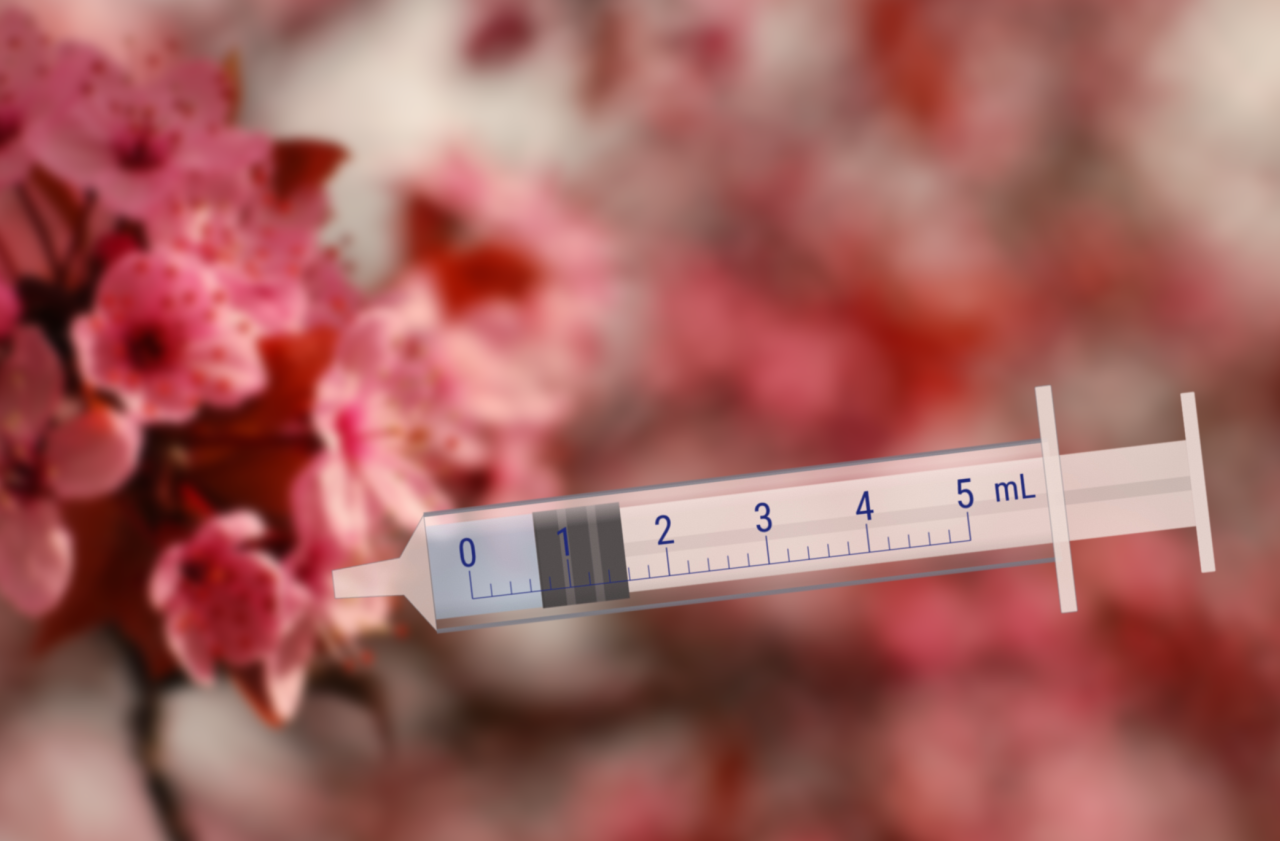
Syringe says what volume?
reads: 0.7 mL
